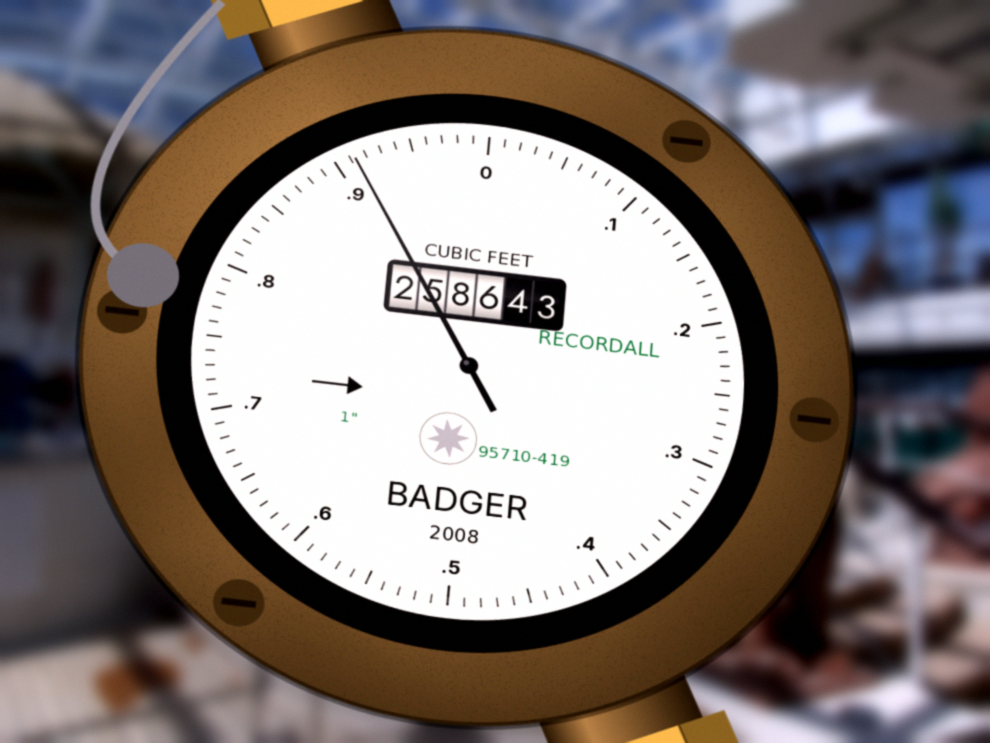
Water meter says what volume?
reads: 258642.91 ft³
